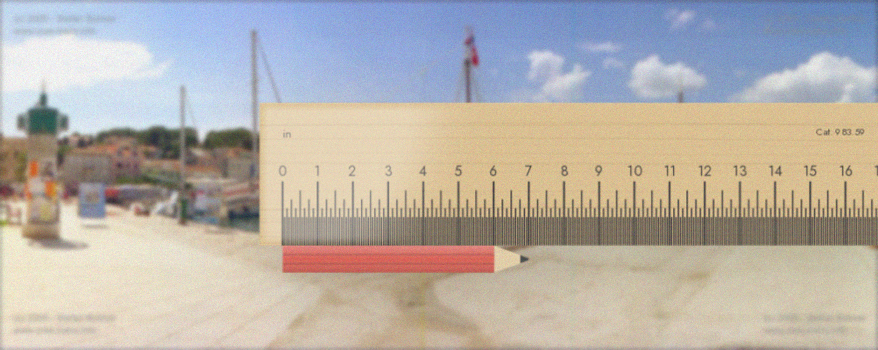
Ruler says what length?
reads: 7 in
